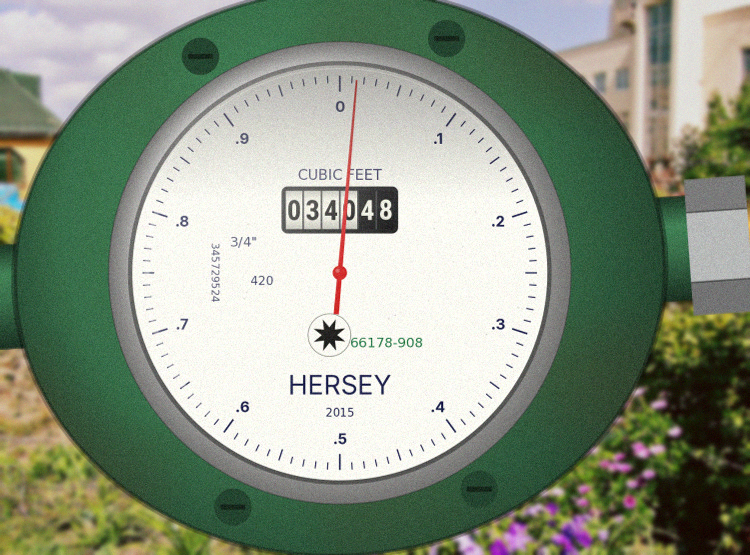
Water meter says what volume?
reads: 34048.01 ft³
